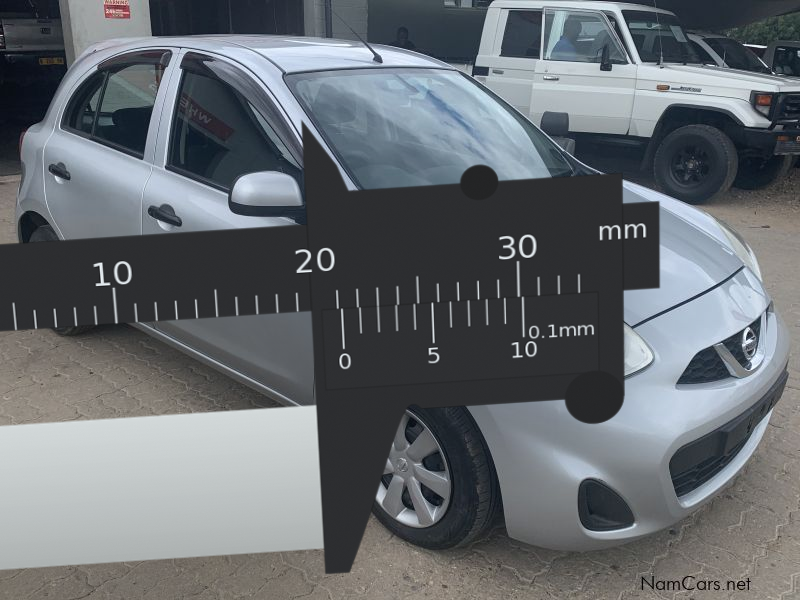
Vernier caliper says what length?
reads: 21.2 mm
